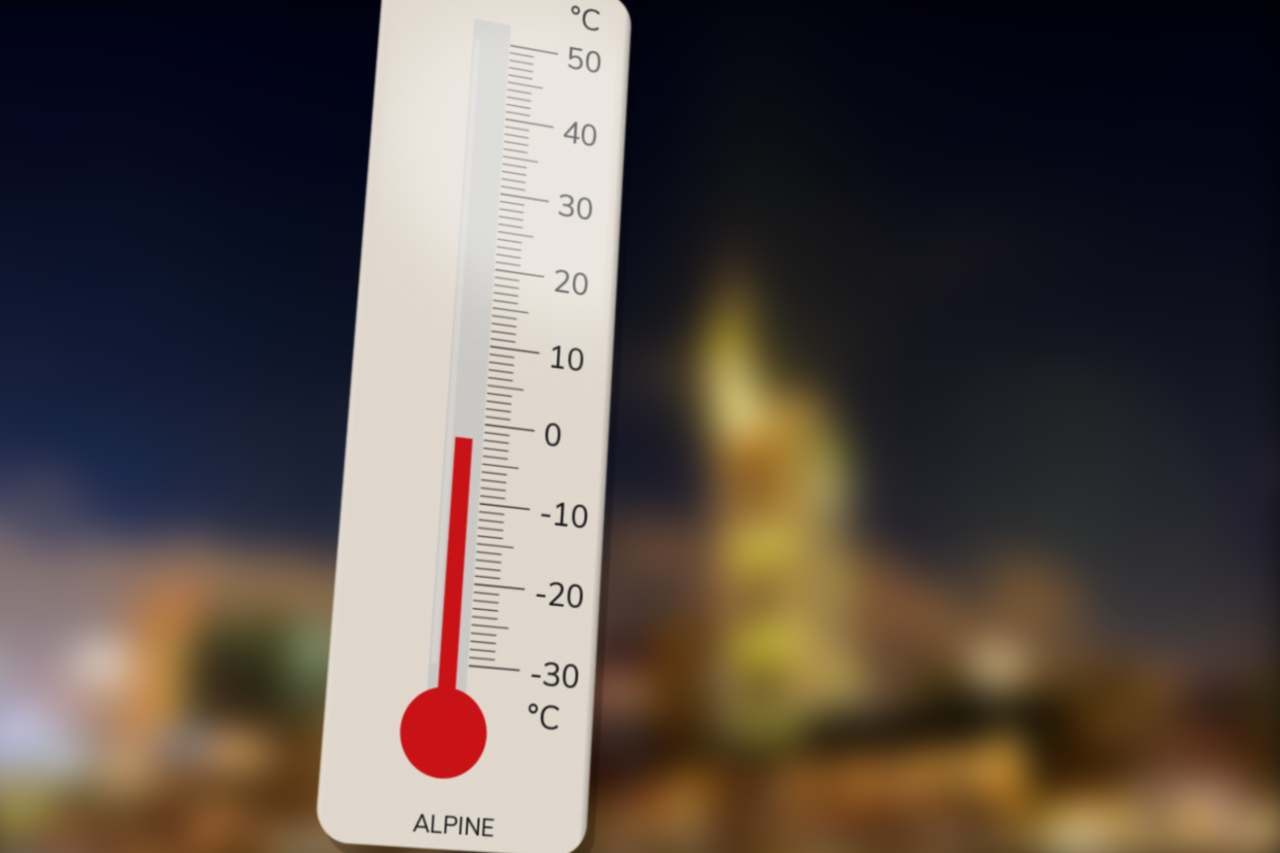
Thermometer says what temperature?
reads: -2 °C
